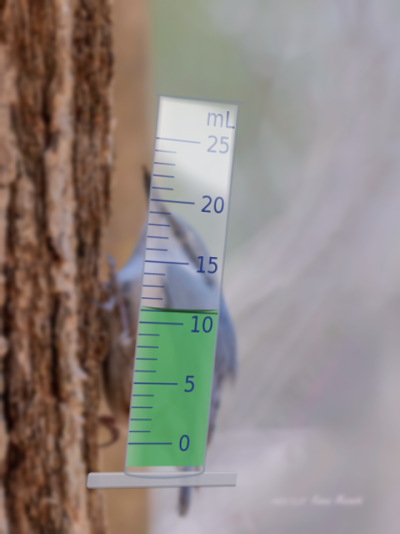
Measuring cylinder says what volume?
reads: 11 mL
